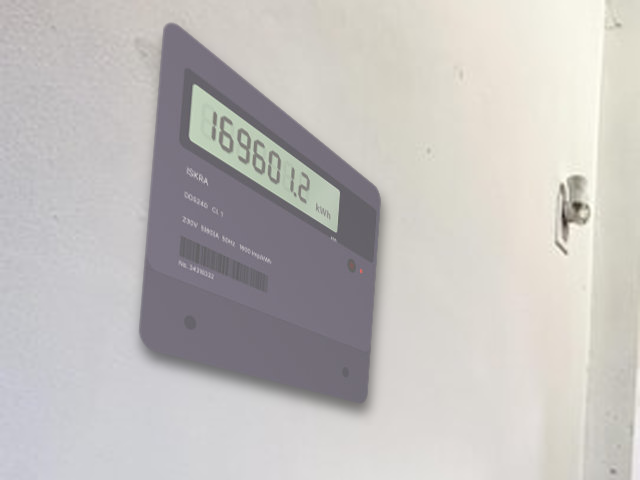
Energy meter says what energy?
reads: 169601.2 kWh
